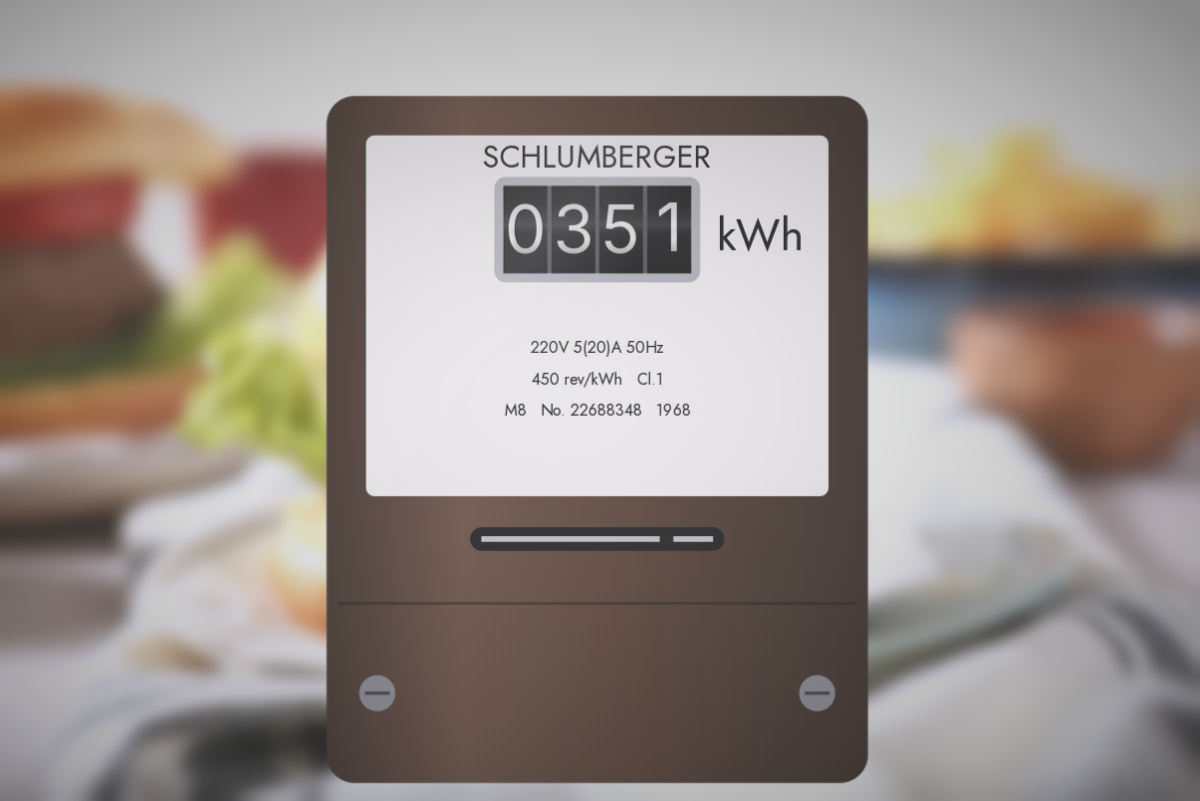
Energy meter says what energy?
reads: 351 kWh
